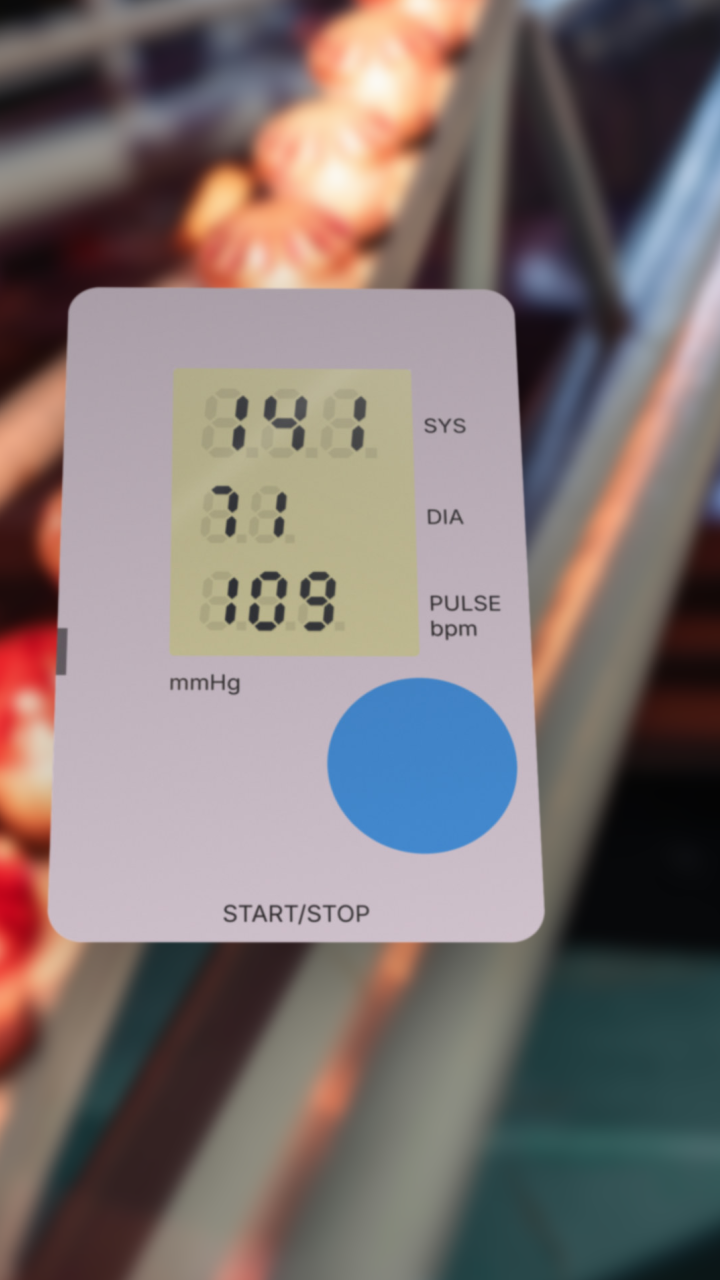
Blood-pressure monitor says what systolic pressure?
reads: 141 mmHg
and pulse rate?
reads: 109 bpm
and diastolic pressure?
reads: 71 mmHg
